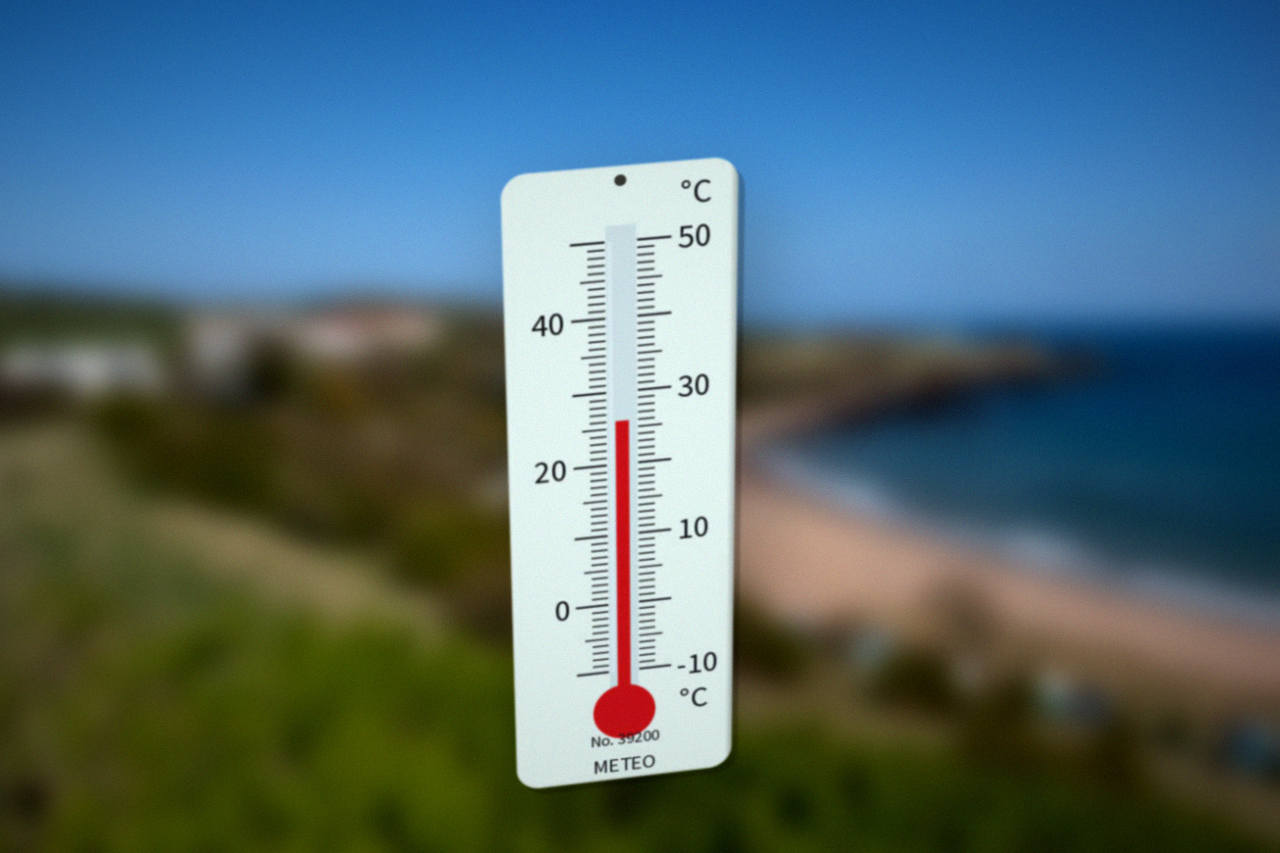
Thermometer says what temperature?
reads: 26 °C
